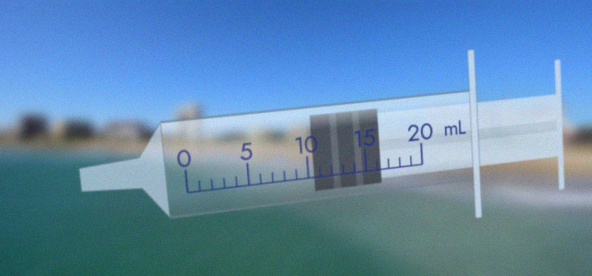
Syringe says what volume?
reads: 10.5 mL
